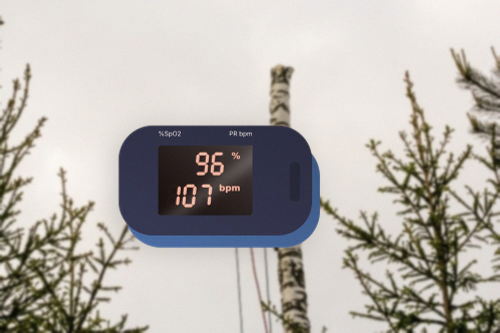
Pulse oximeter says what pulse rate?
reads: 107 bpm
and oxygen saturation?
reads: 96 %
